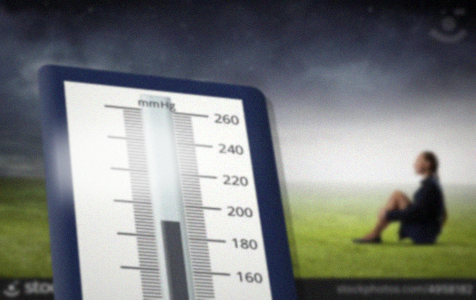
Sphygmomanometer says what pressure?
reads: 190 mmHg
